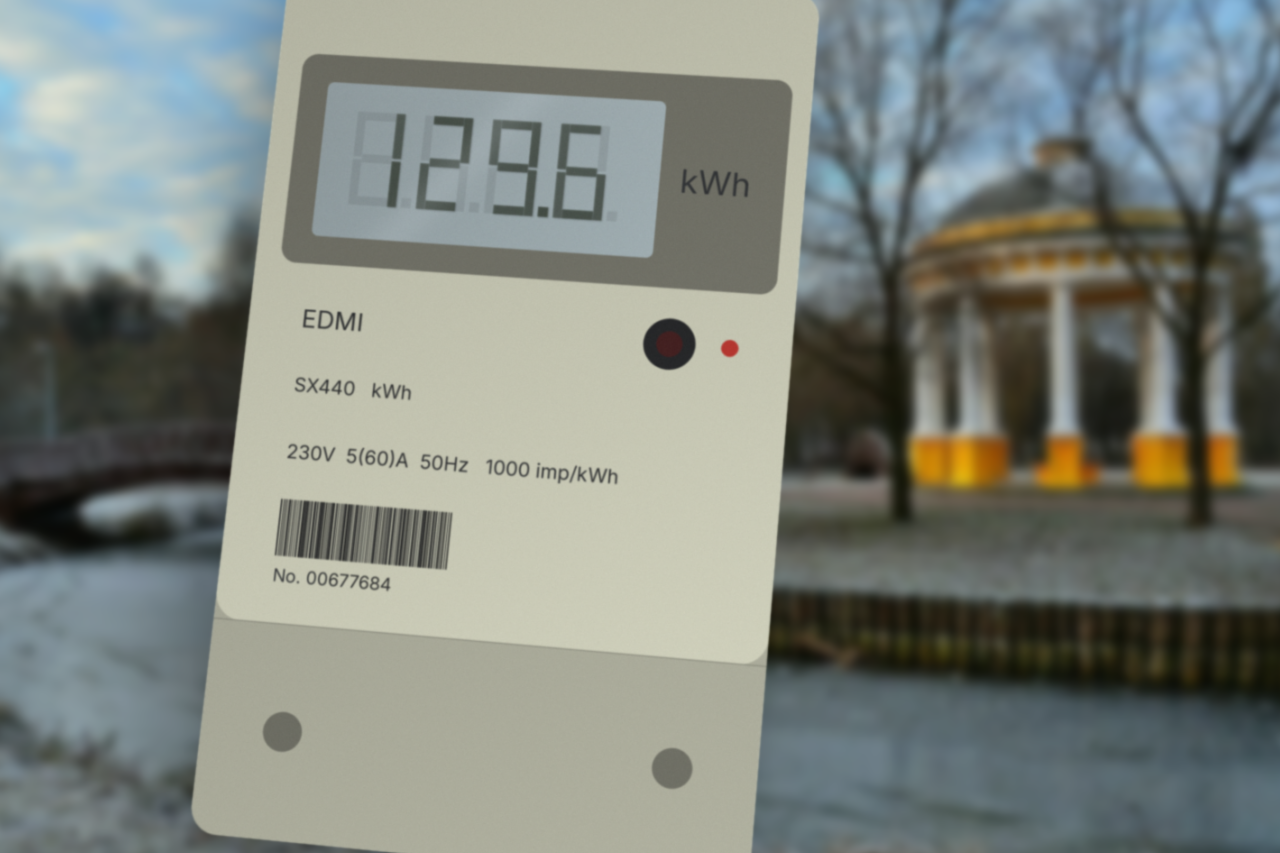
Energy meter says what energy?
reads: 129.6 kWh
